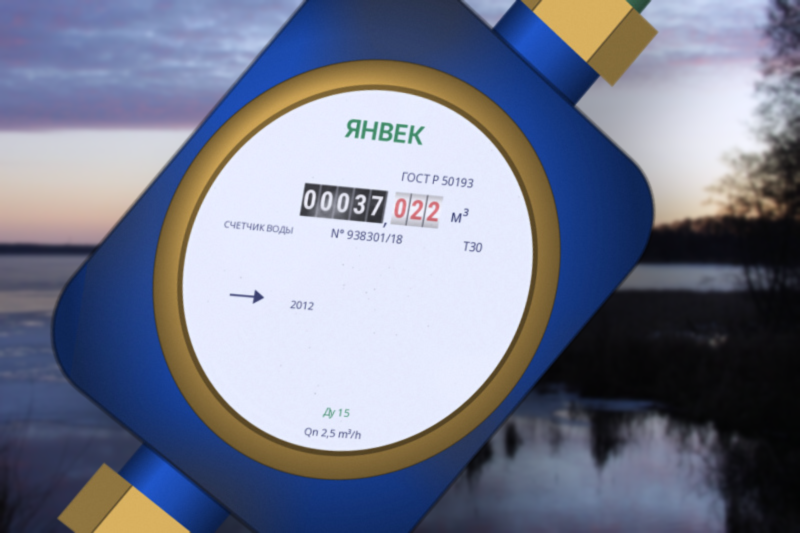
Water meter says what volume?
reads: 37.022 m³
